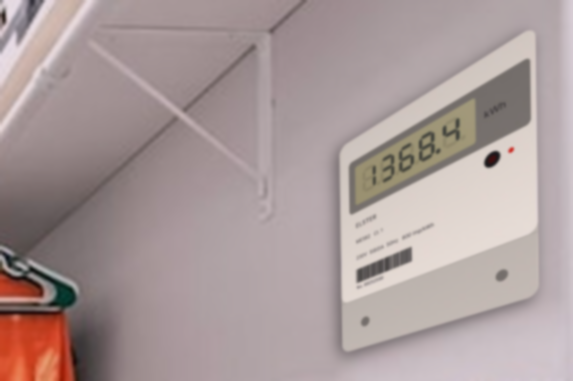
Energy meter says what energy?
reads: 1368.4 kWh
